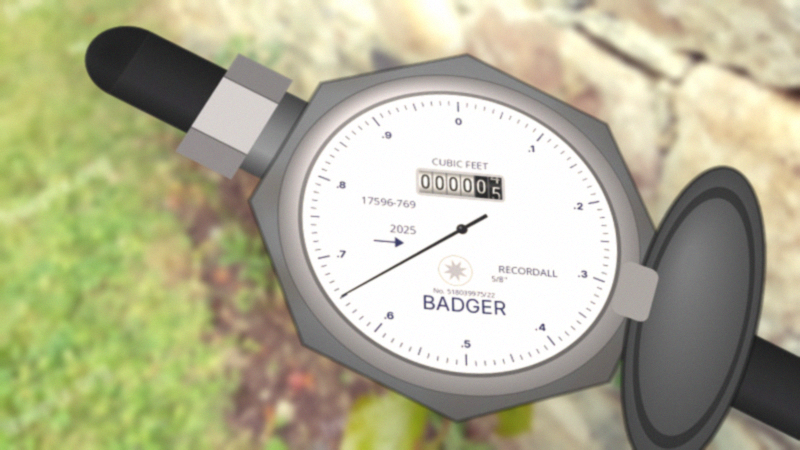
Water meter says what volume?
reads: 4.65 ft³
